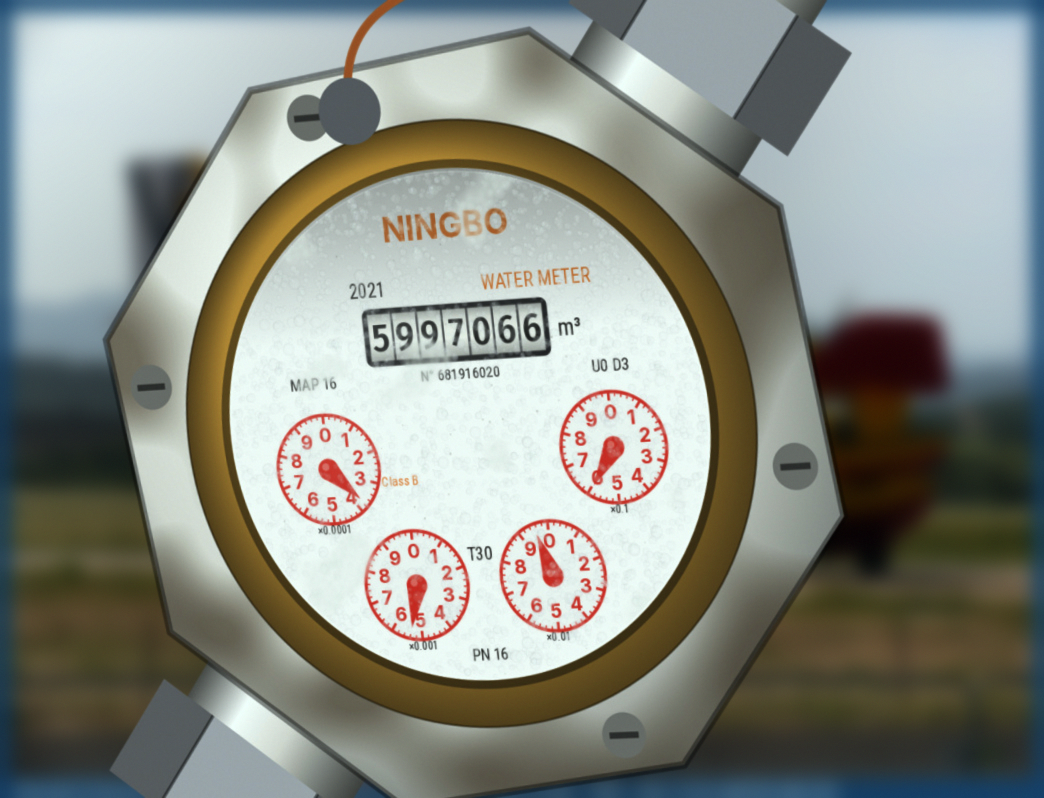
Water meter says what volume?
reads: 5997066.5953 m³
